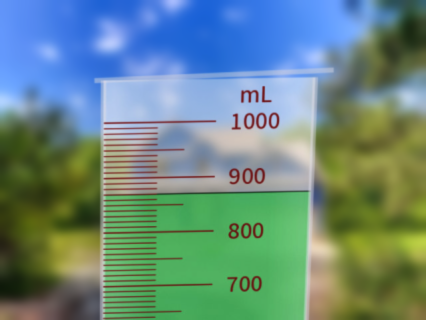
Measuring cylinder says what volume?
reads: 870 mL
